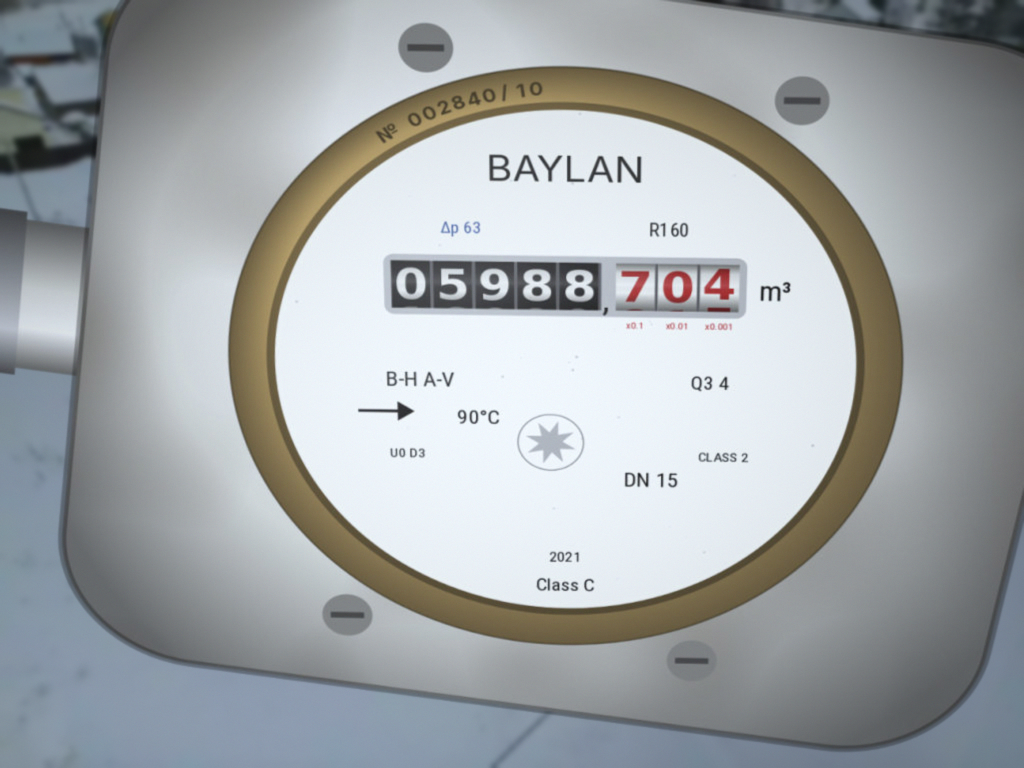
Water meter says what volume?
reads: 5988.704 m³
